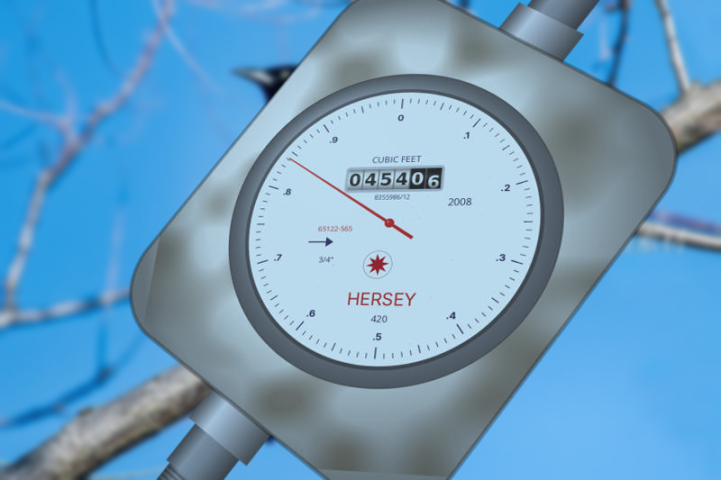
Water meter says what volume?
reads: 45405.84 ft³
